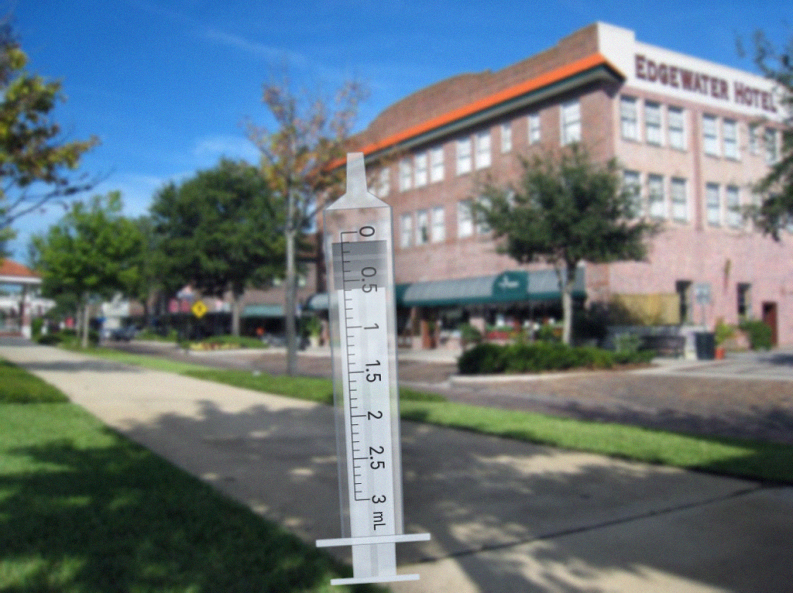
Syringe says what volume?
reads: 0.1 mL
